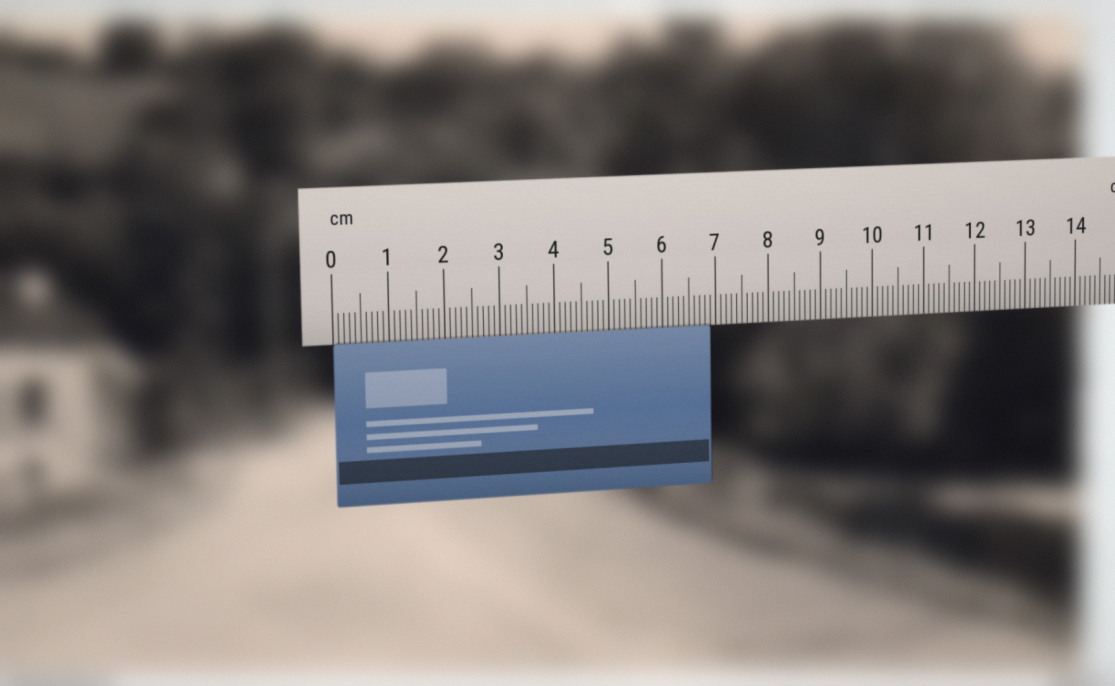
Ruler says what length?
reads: 6.9 cm
